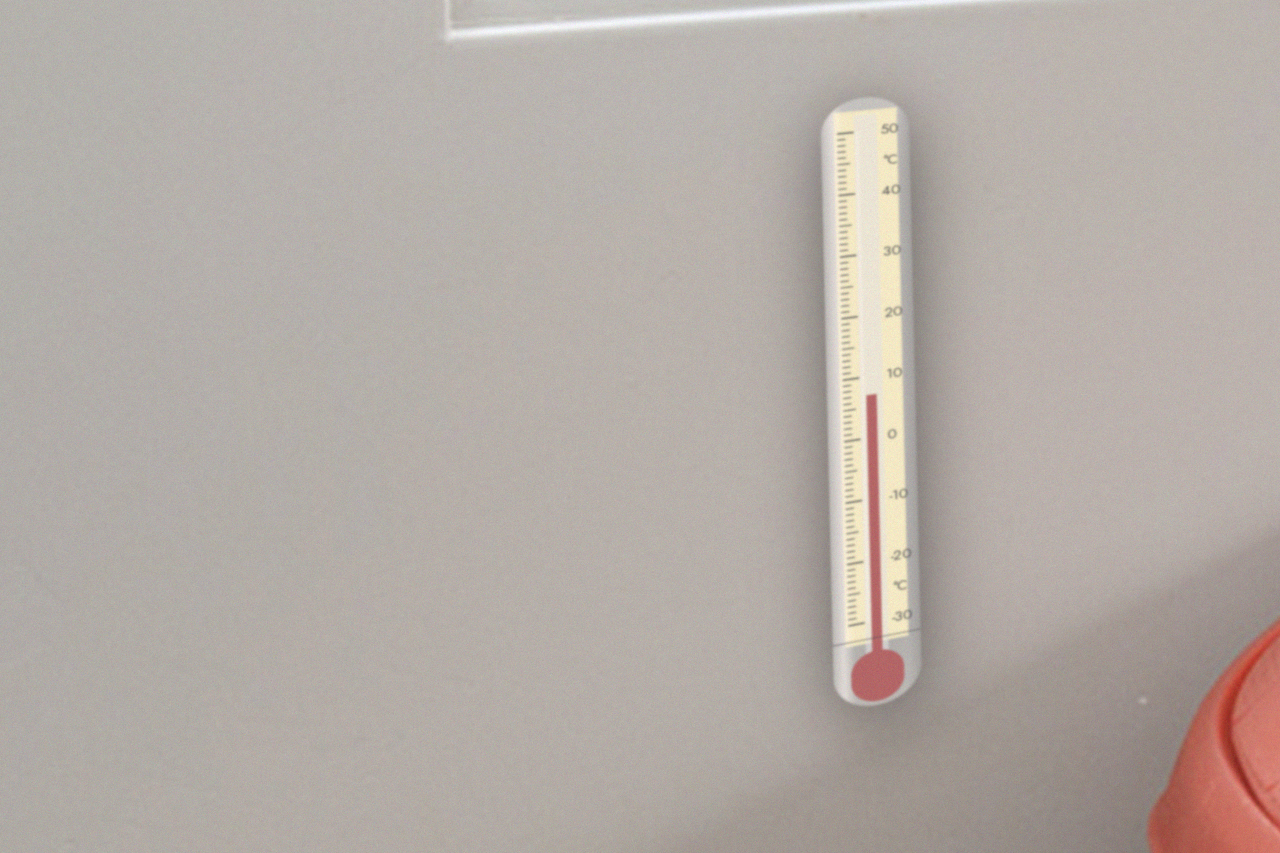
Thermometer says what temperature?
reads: 7 °C
